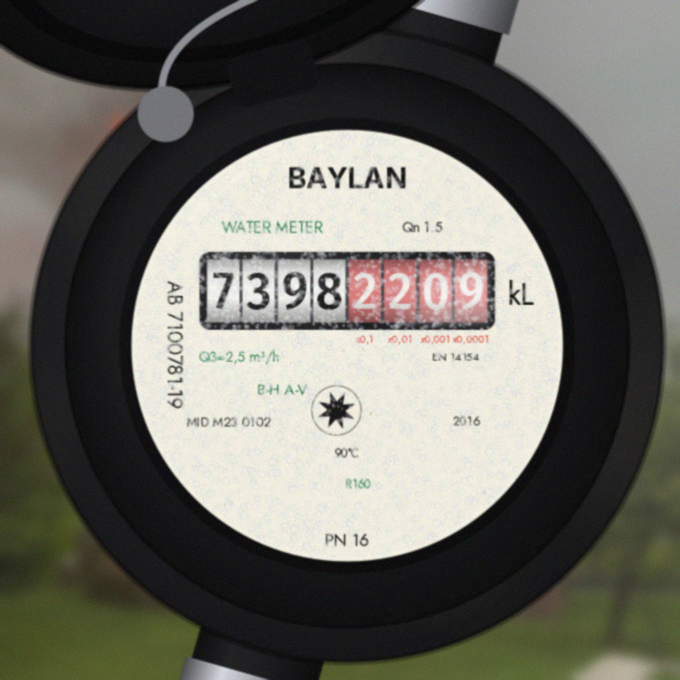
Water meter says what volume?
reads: 7398.2209 kL
